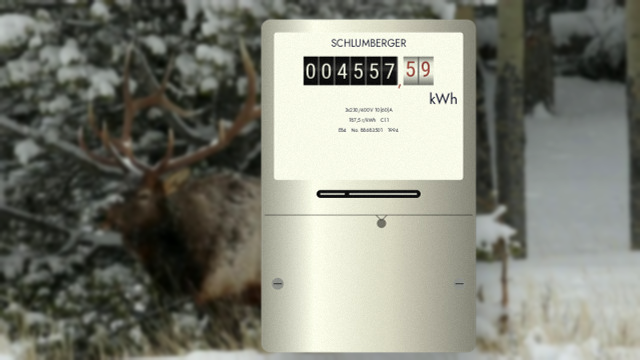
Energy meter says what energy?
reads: 4557.59 kWh
